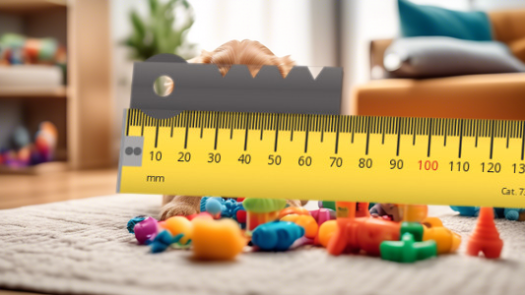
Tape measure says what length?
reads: 70 mm
